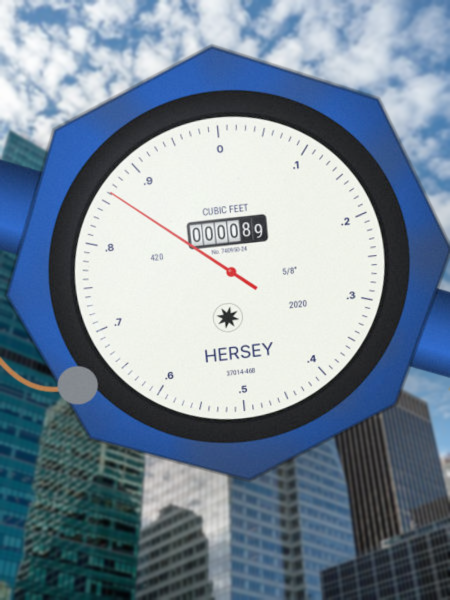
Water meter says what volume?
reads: 88.86 ft³
